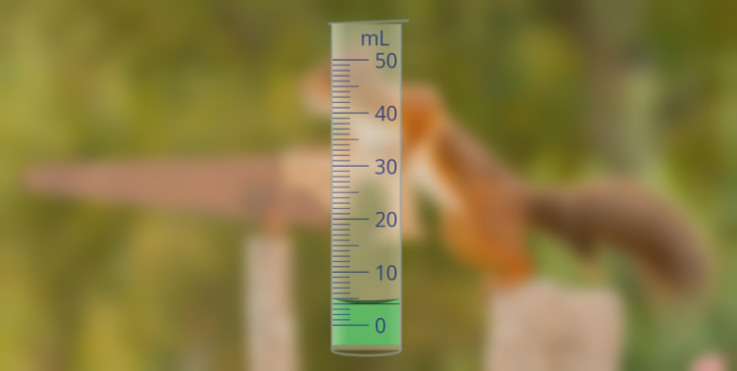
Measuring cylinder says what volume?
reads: 4 mL
